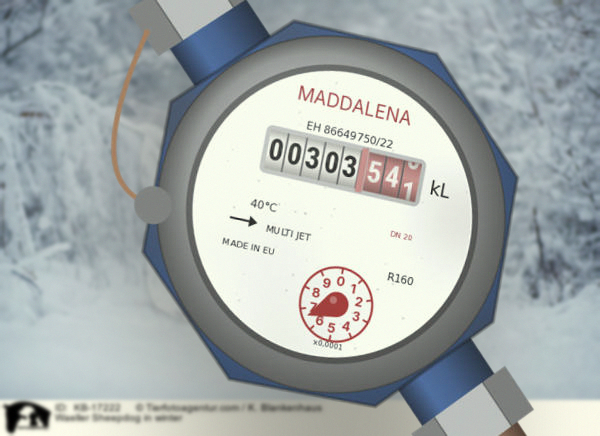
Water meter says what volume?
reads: 303.5406 kL
